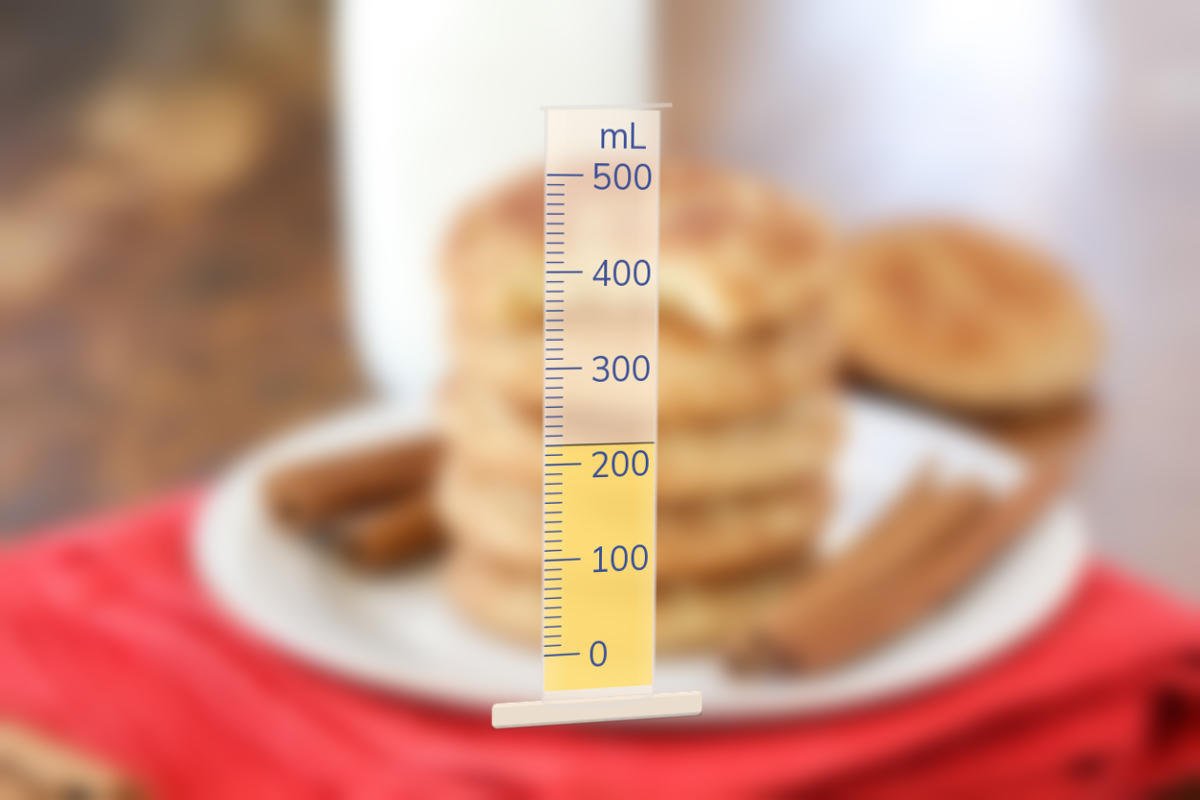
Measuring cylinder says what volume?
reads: 220 mL
